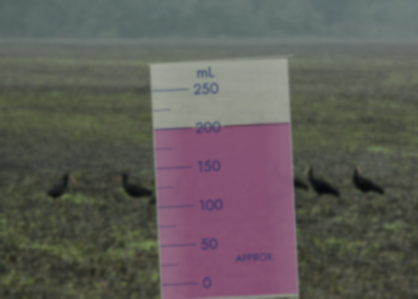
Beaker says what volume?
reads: 200 mL
